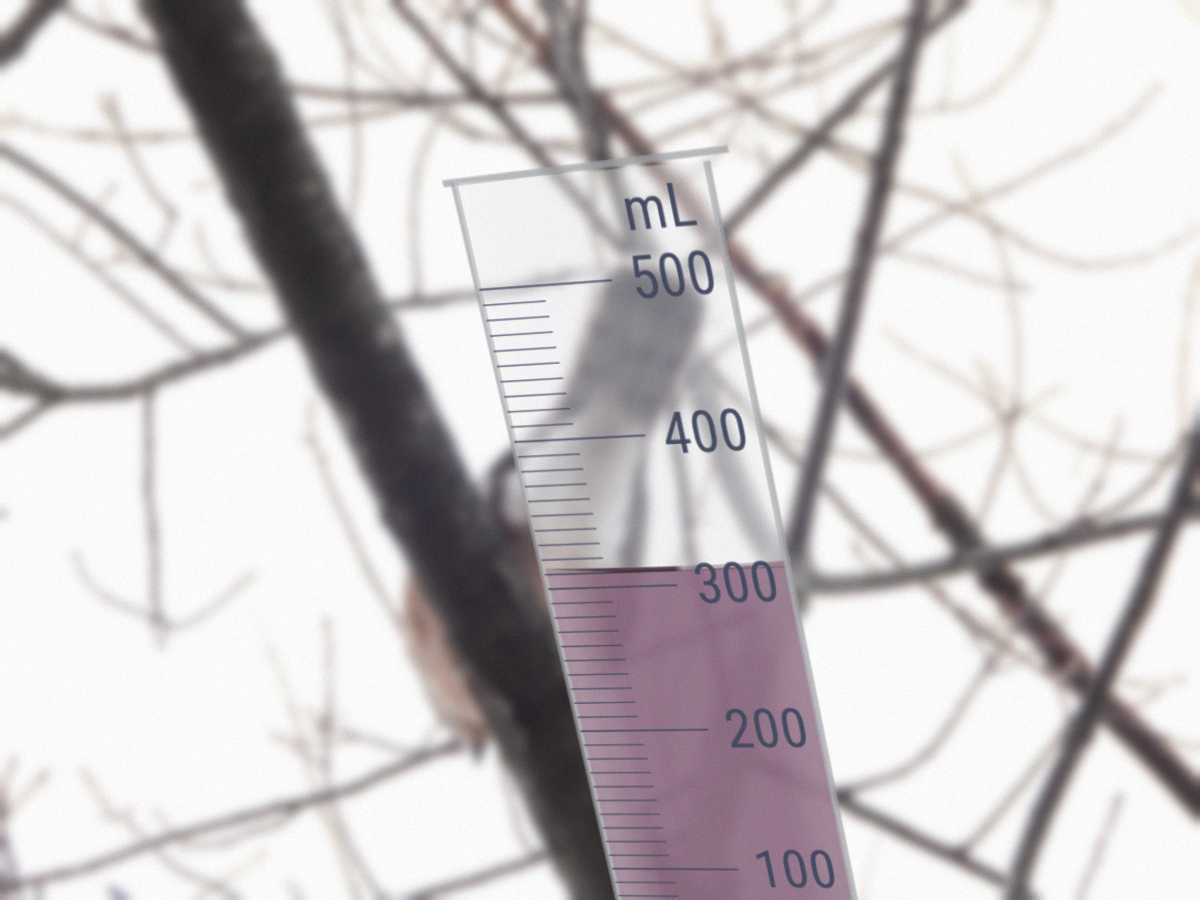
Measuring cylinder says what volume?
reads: 310 mL
